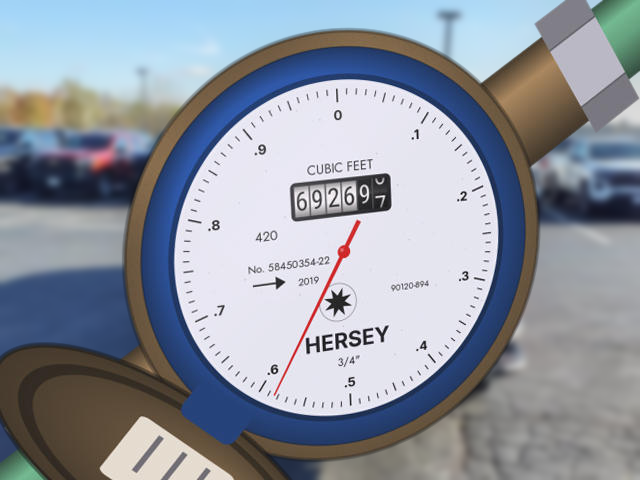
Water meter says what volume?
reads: 692696.58 ft³
